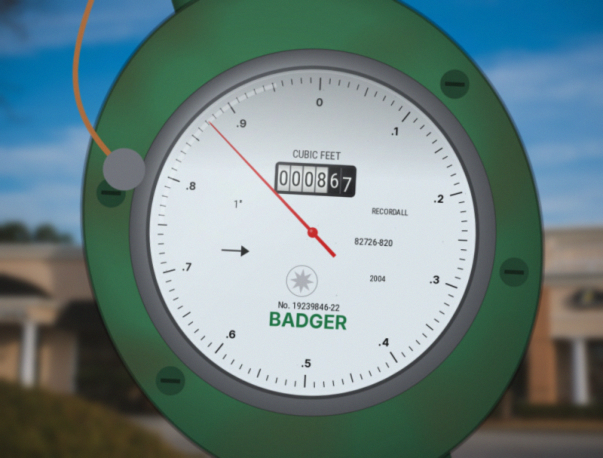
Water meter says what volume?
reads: 866.87 ft³
